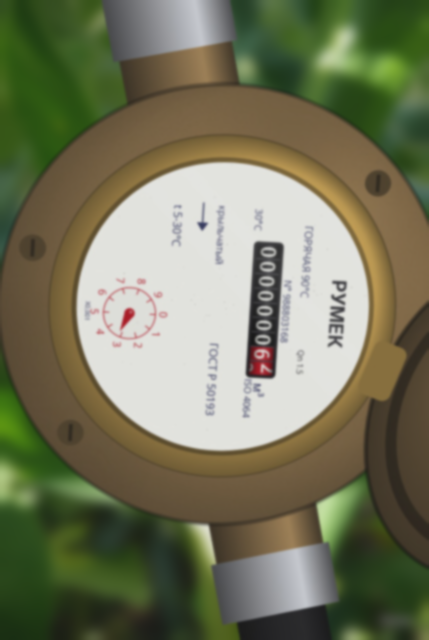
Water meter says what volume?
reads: 0.623 m³
